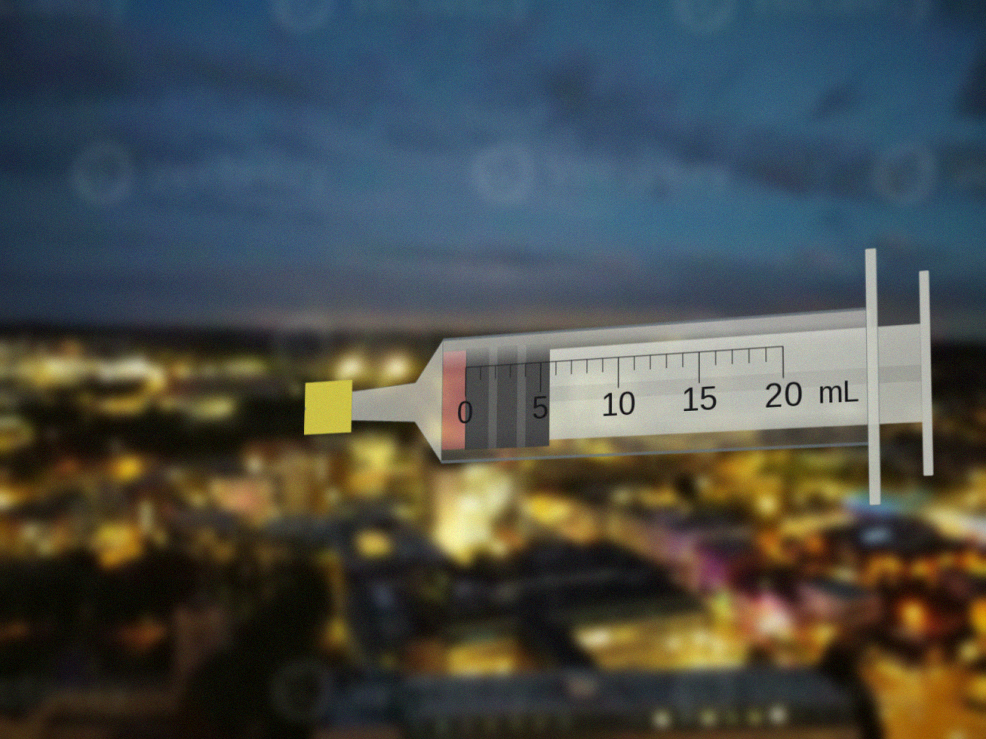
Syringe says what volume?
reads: 0 mL
